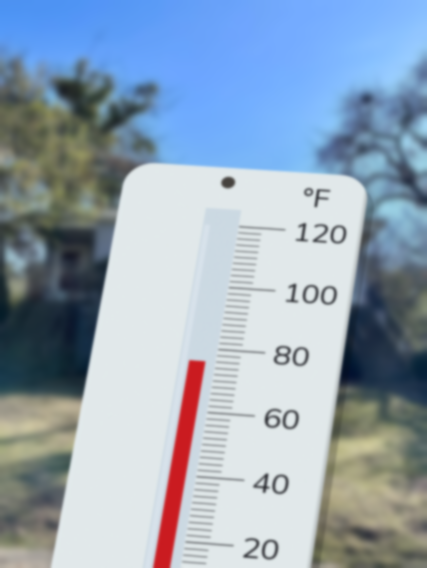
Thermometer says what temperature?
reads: 76 °F
